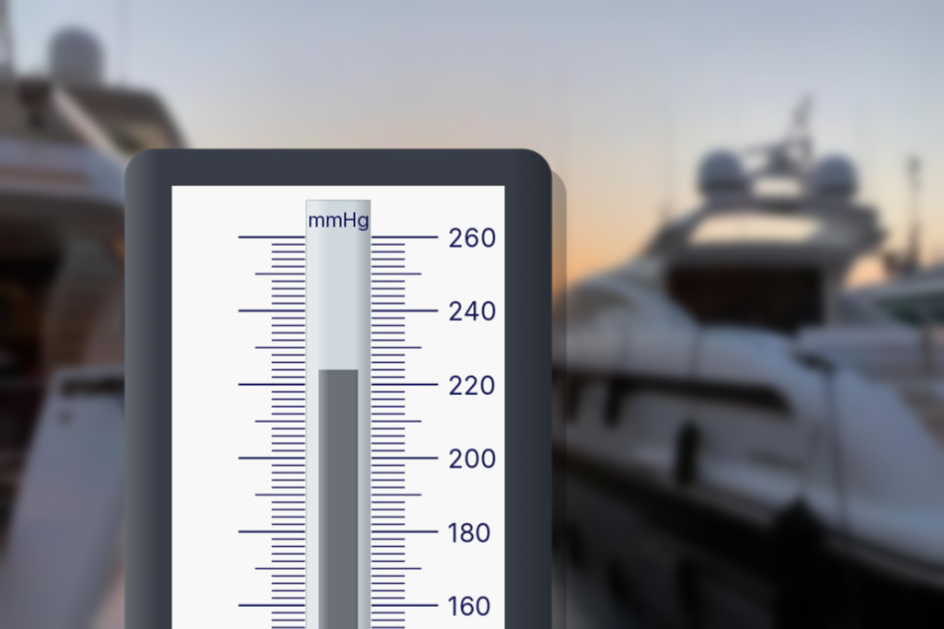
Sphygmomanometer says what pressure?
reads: 224 mmHg
